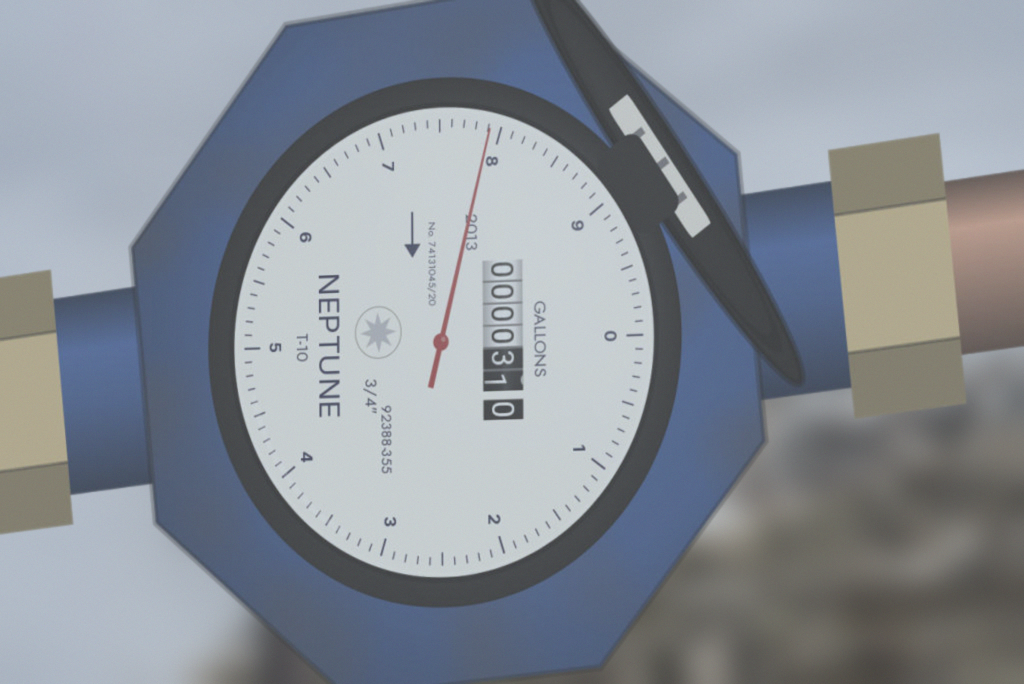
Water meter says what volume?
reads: 307.9 gal
